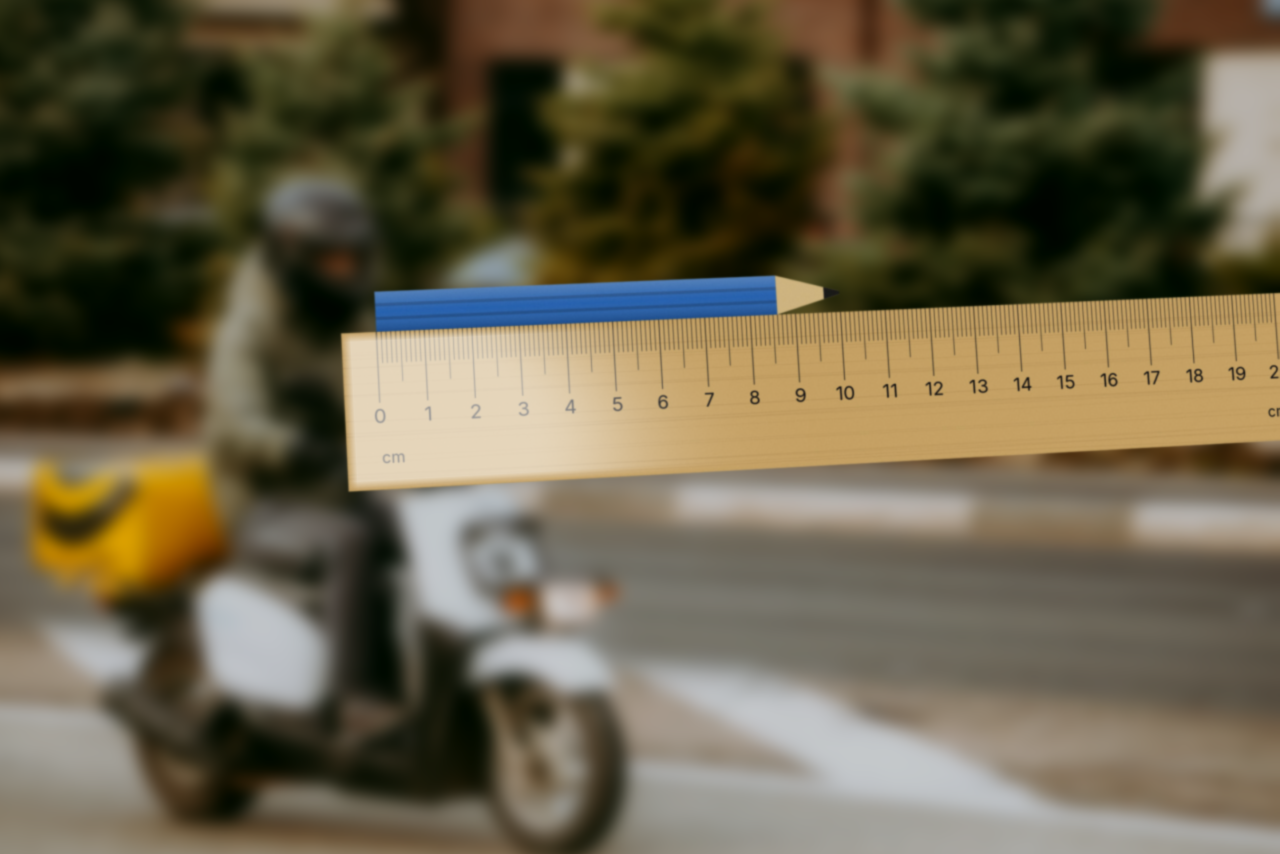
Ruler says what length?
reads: 10 cm
